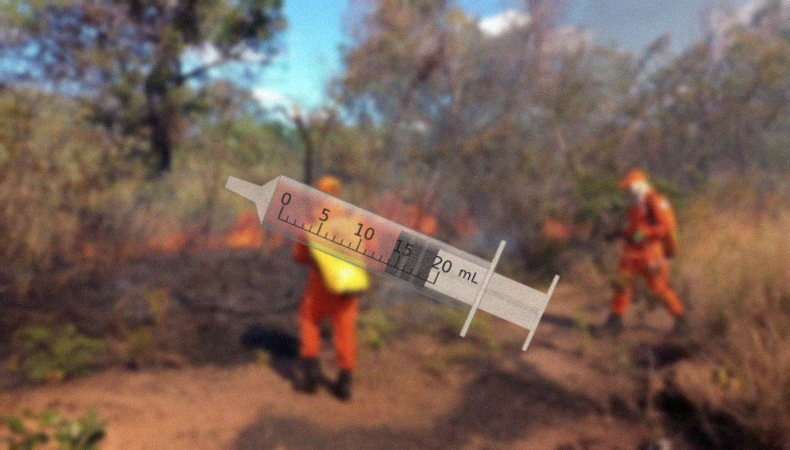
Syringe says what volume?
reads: 14 mL
